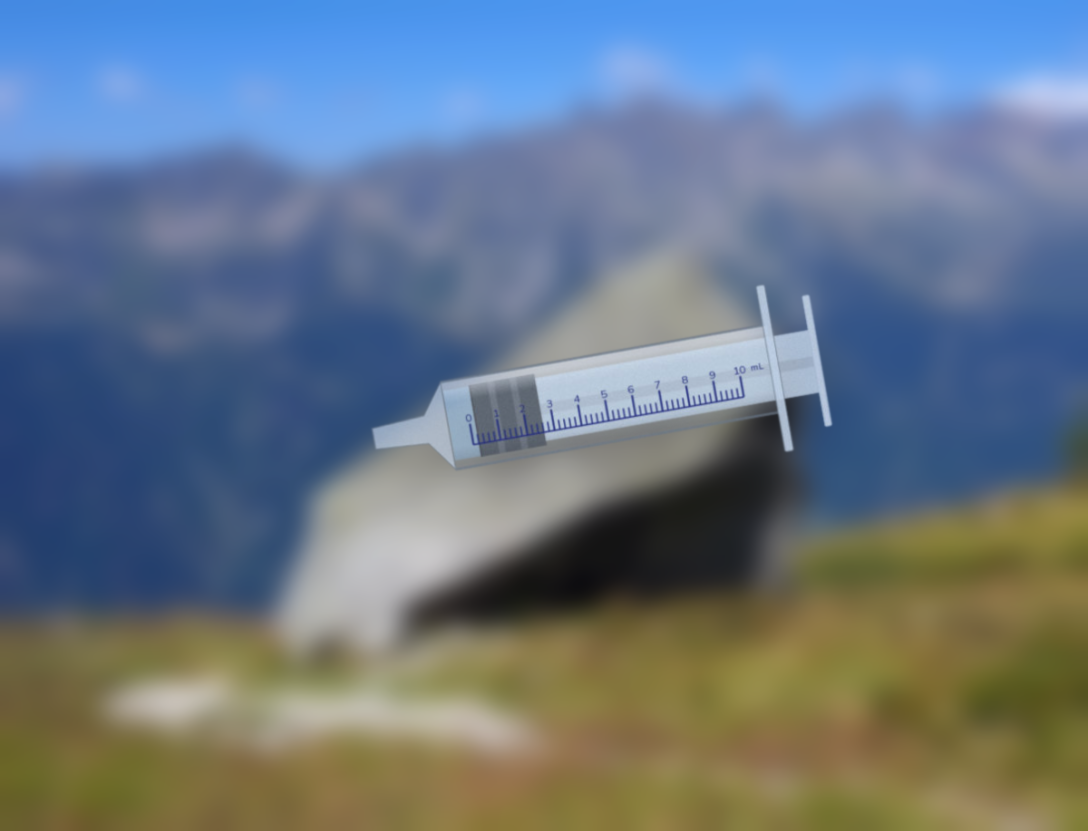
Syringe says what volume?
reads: 0.2 mL
